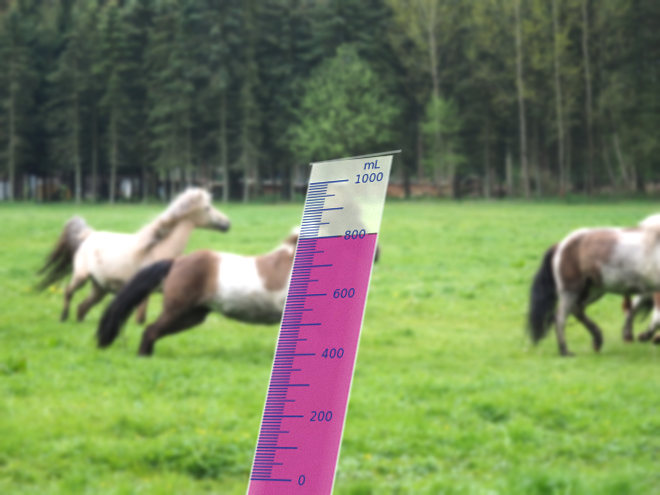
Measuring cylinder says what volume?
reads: 800 mL
